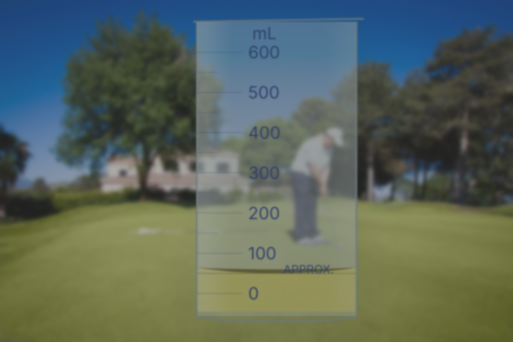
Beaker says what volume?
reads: 50 mL
